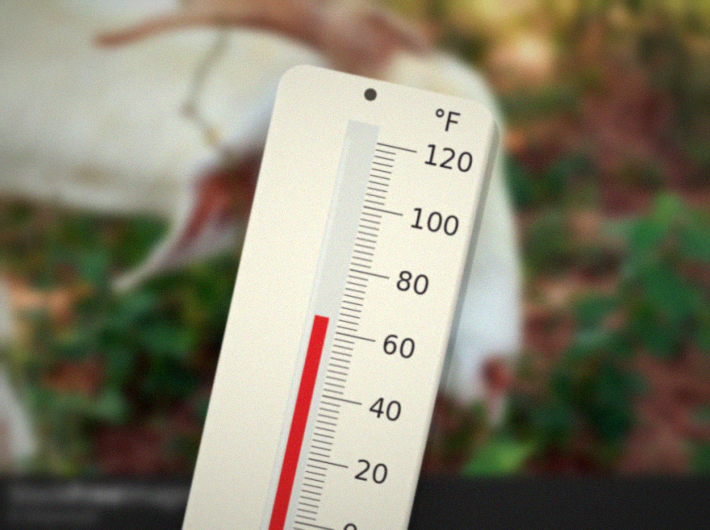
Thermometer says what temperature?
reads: 64 °F
